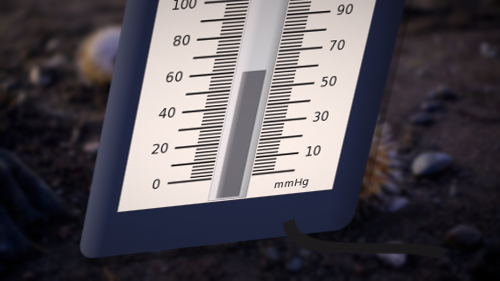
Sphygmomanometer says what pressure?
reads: 60 mmHg
